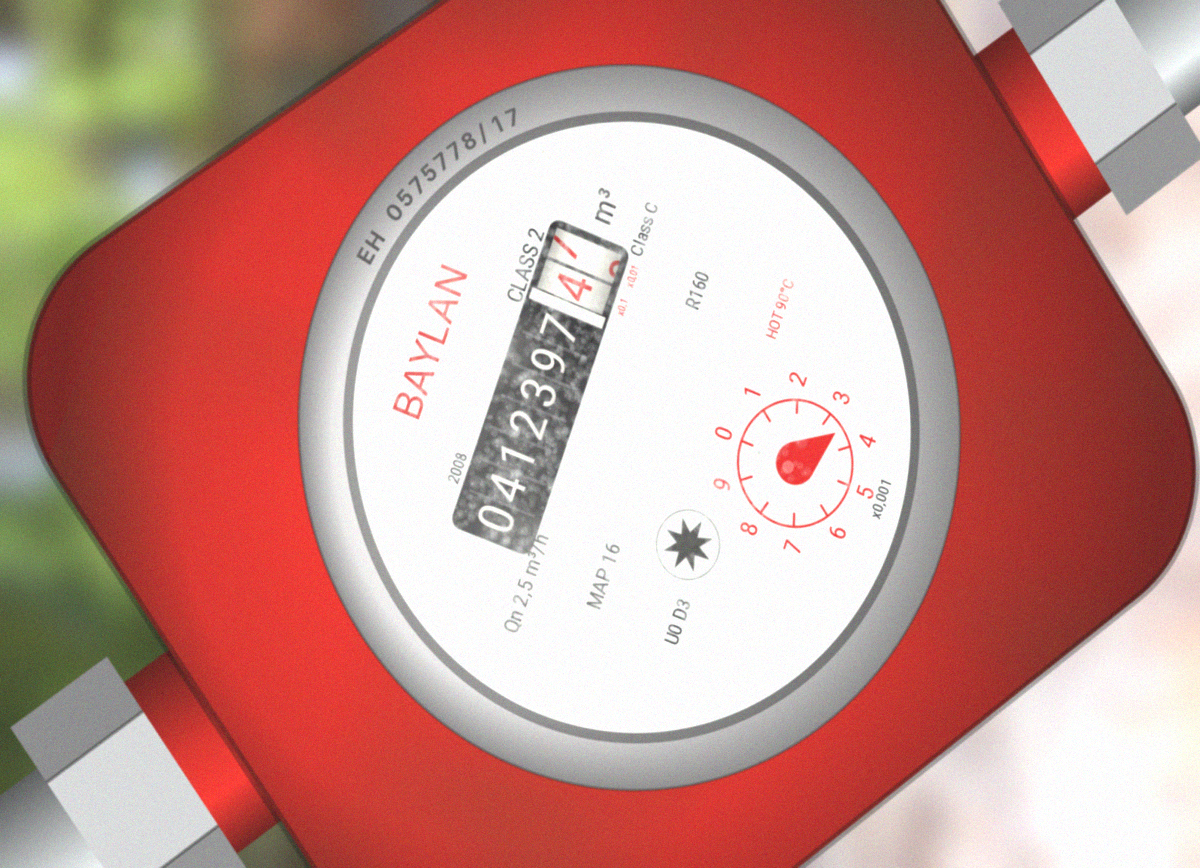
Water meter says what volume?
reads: 412397.473 m³
